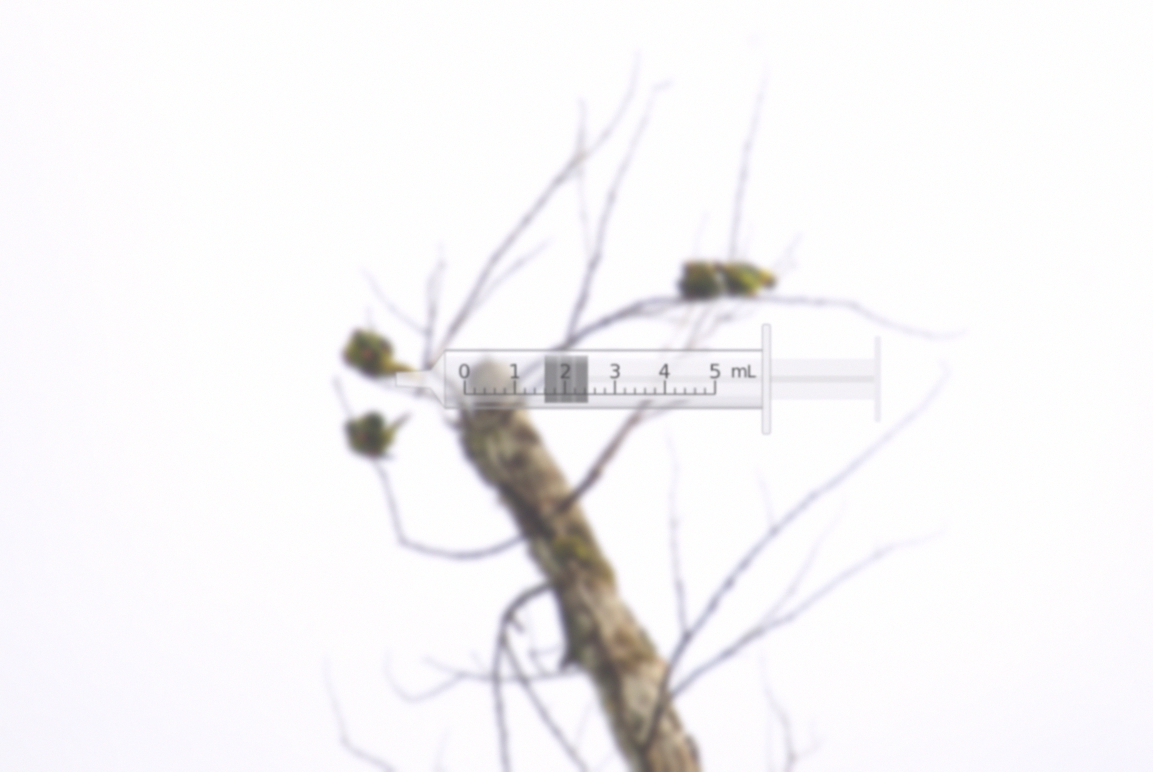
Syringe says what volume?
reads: 1.6 mL
